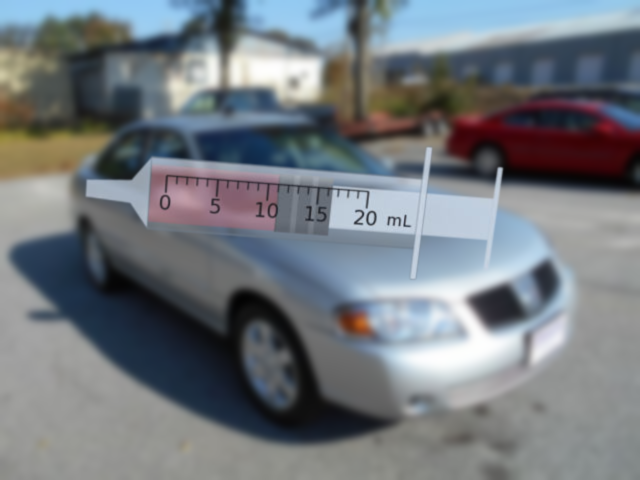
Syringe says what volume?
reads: 11 mL
